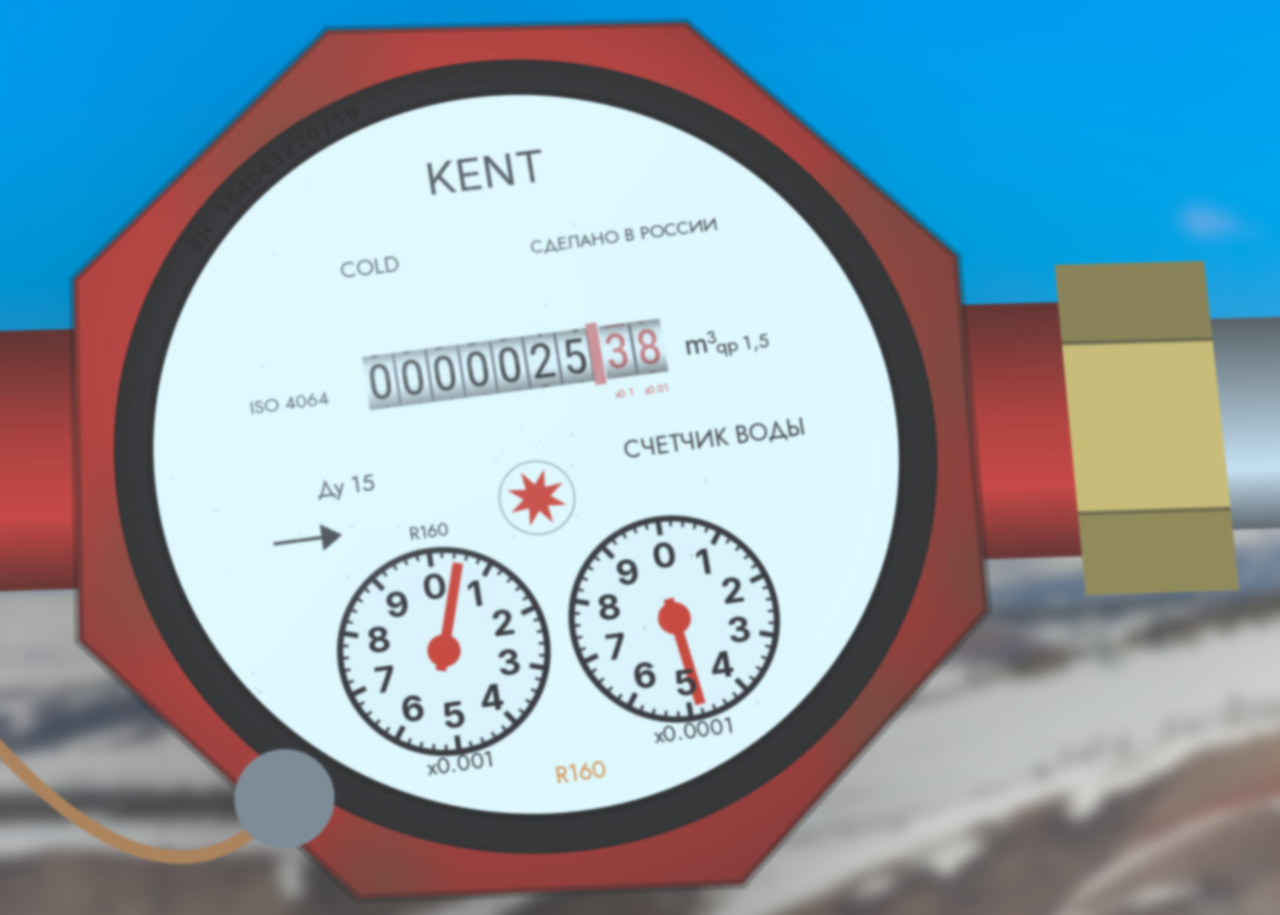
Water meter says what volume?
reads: 25.3804 m³
